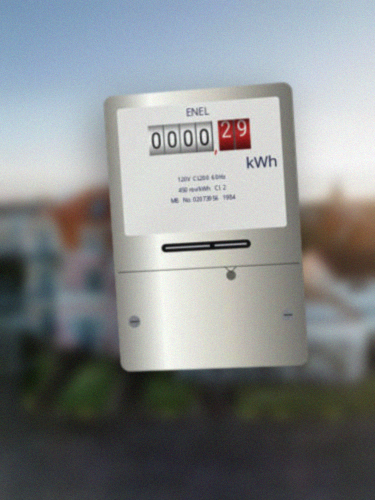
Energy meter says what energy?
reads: 0.29 kWh
